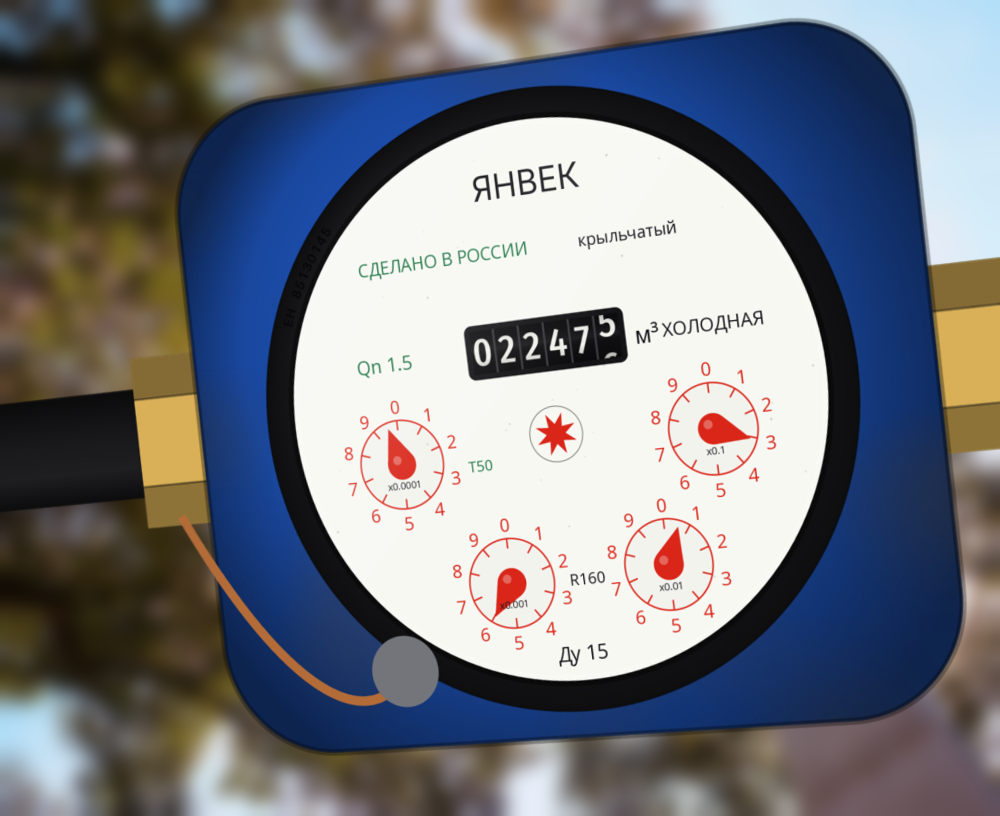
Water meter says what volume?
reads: 22475.3059 m³
